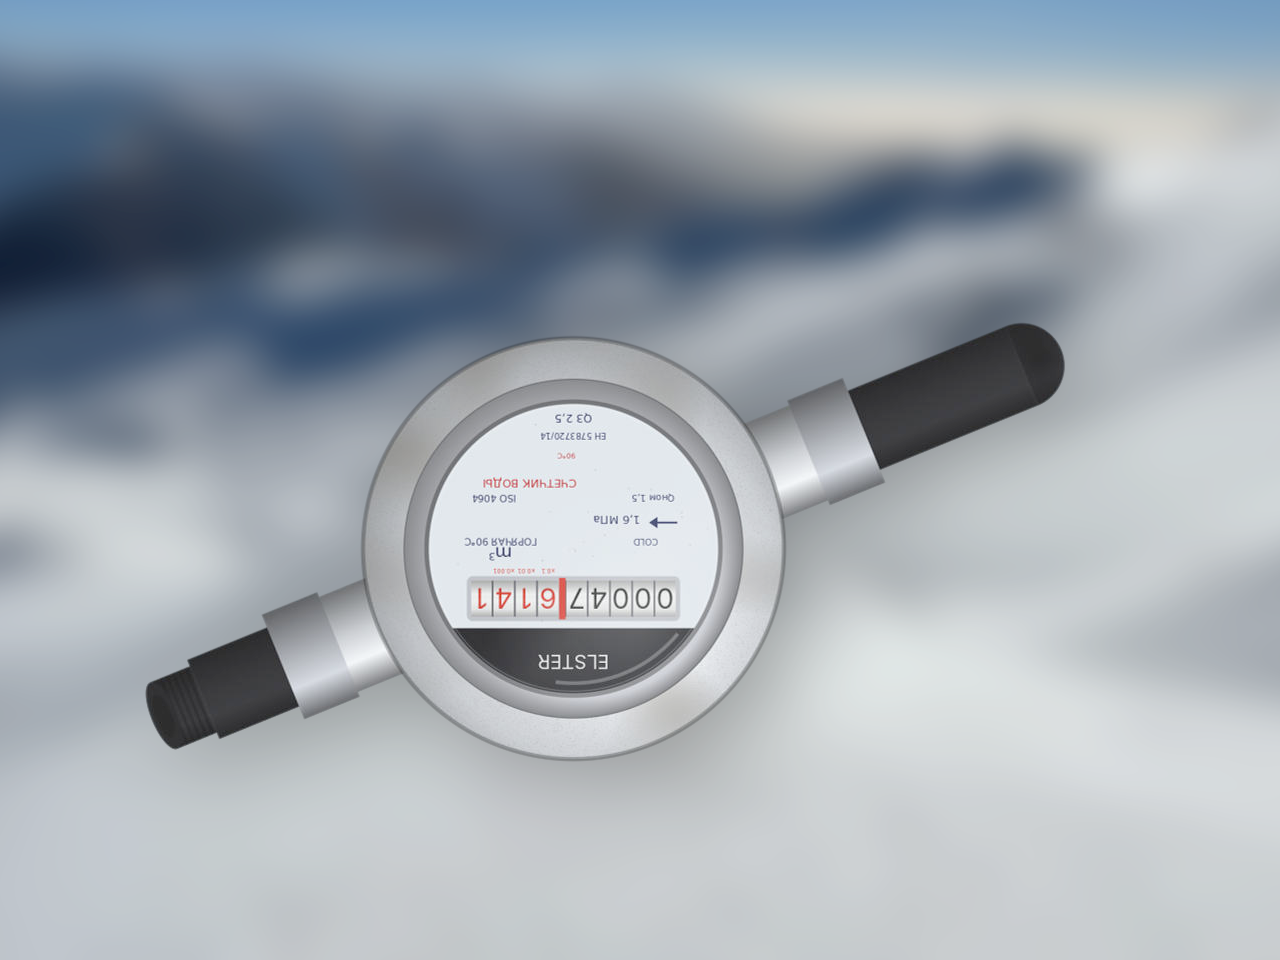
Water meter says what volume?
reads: 47.6141 m³
